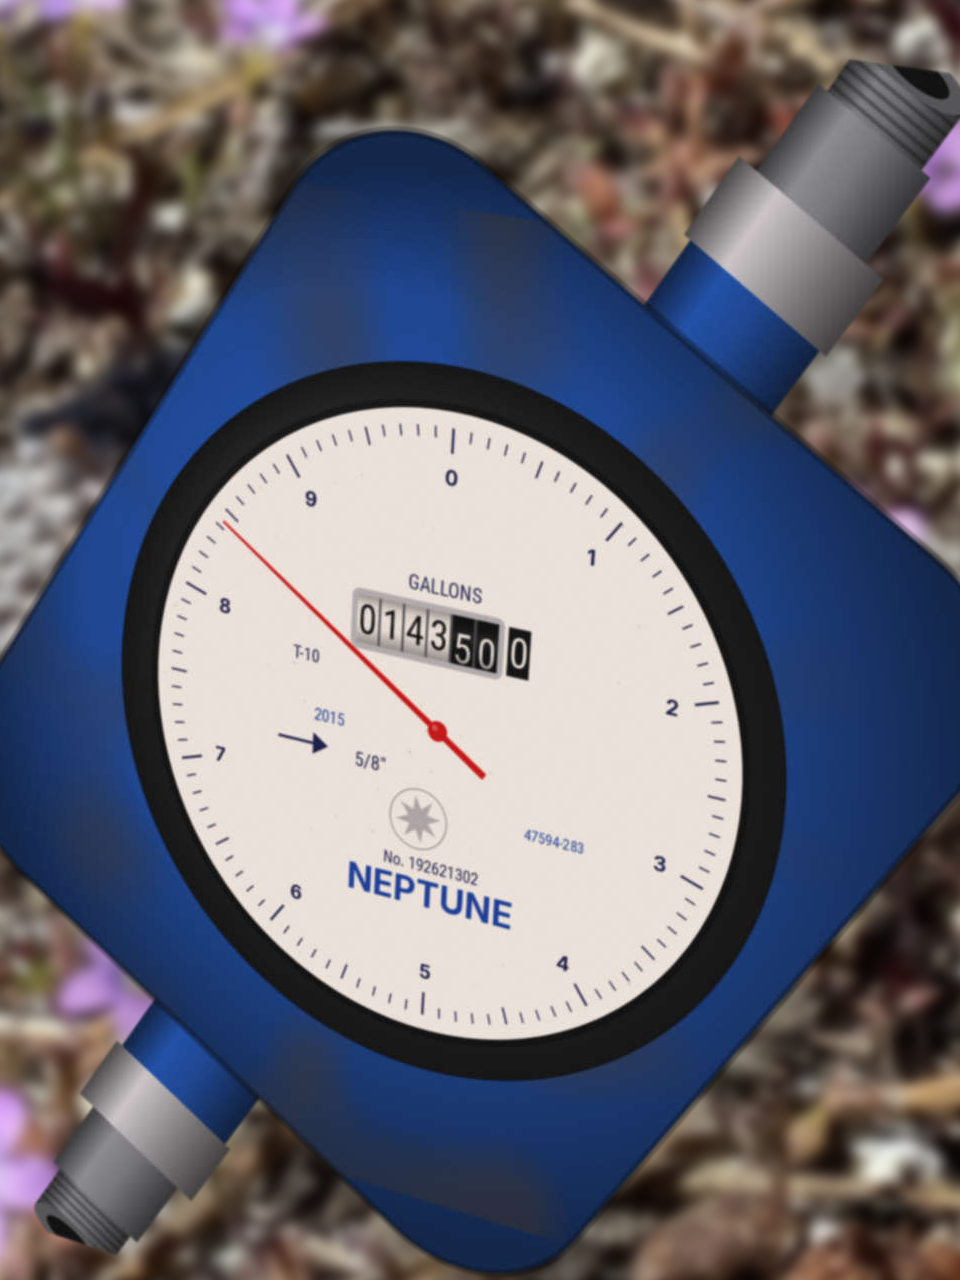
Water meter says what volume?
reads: 143498.4 gal
